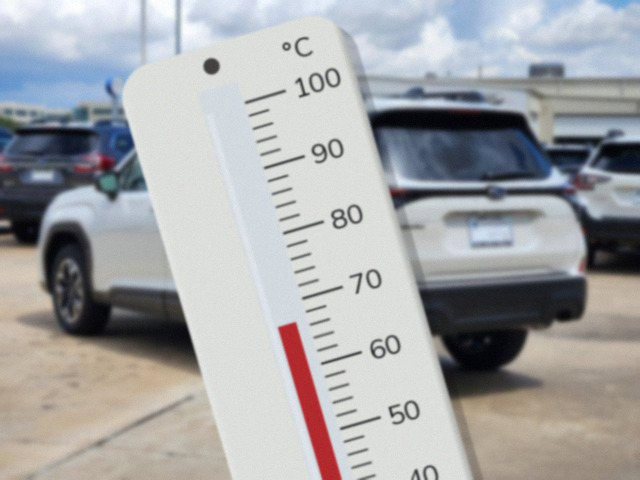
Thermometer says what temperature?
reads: 67 °C
